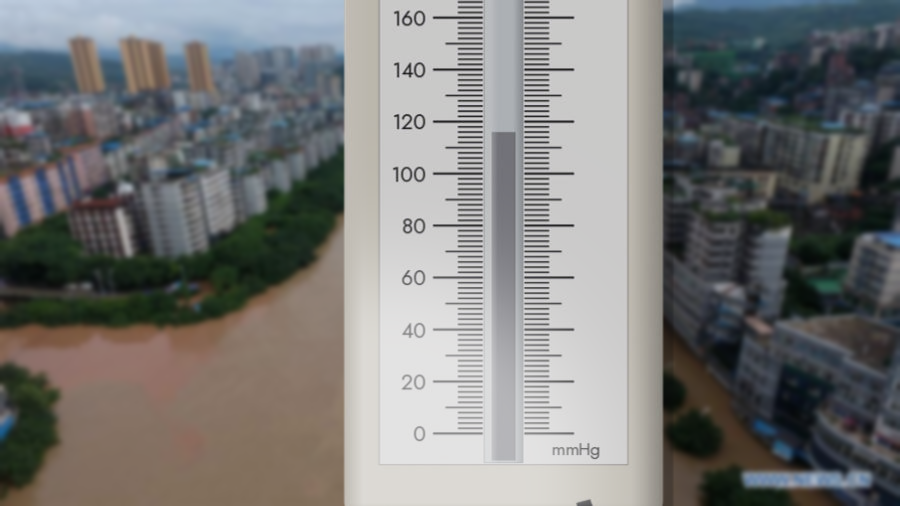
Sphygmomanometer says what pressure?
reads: 116 mmHg
